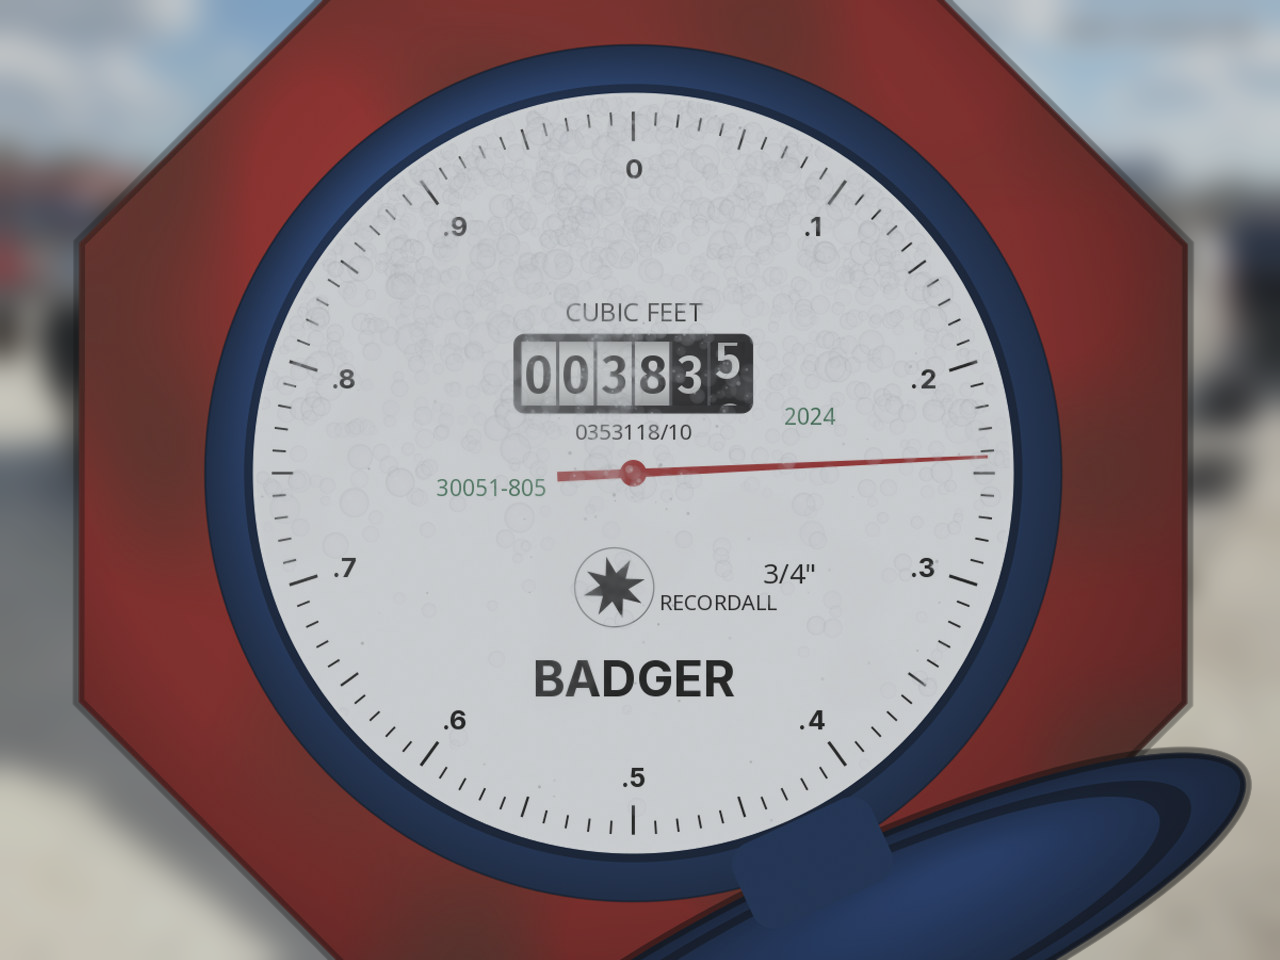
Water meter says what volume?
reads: 3835.24 ft³
